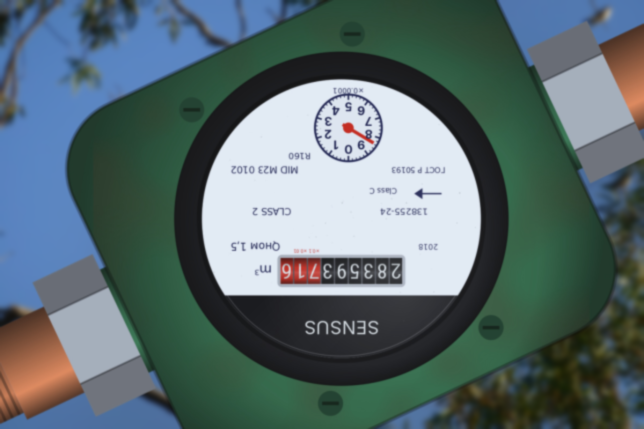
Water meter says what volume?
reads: 283593.7168 m³
